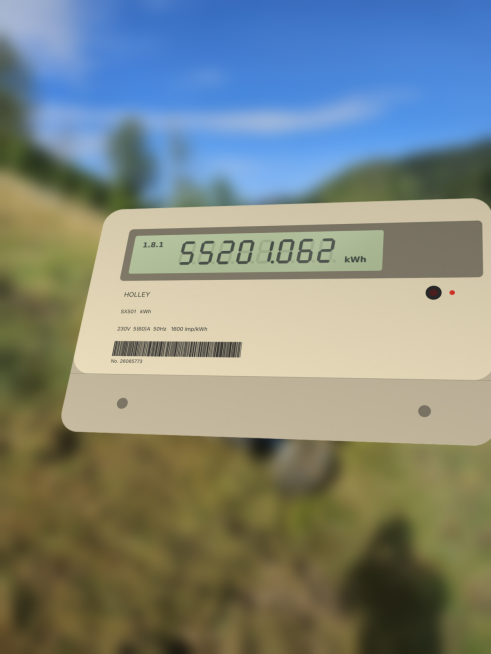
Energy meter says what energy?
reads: 55201.062 kWh
